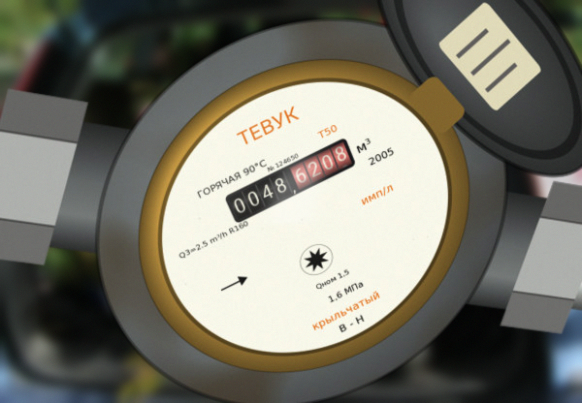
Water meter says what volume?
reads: 48.6208 m³
